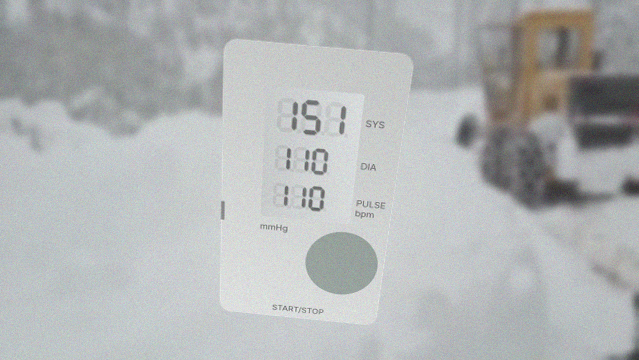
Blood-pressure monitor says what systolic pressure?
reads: 151 mmHg
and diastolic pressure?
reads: 110 mmHg
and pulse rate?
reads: 110 bpm
